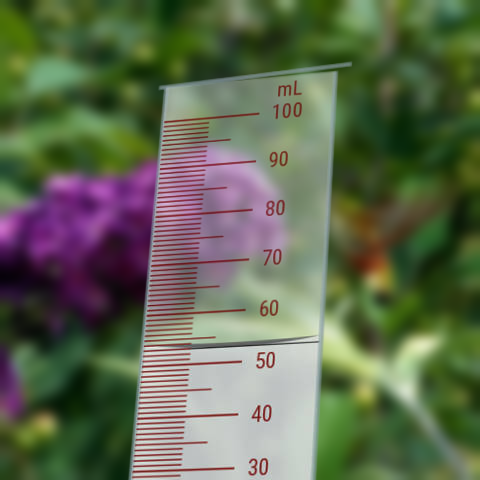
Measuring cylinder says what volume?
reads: 53 mL
